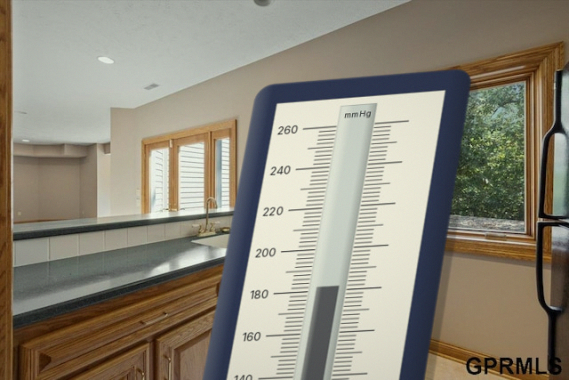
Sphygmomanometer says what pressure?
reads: 182 mmHg
